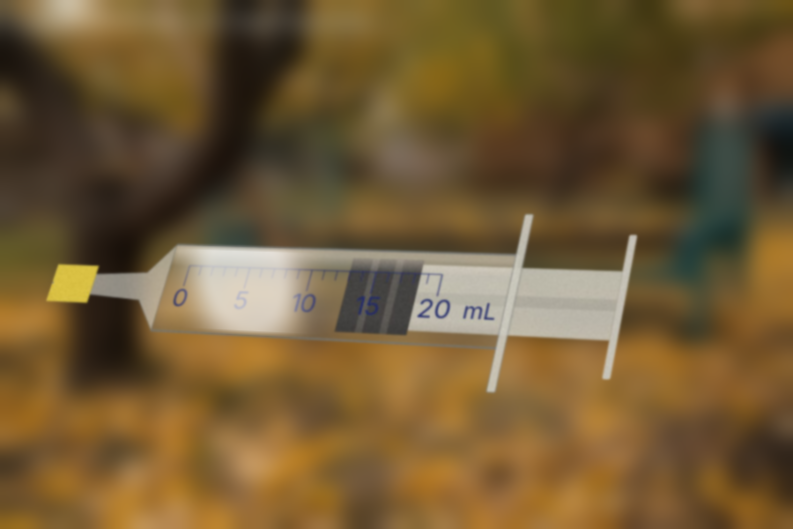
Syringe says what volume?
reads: 13 mL
